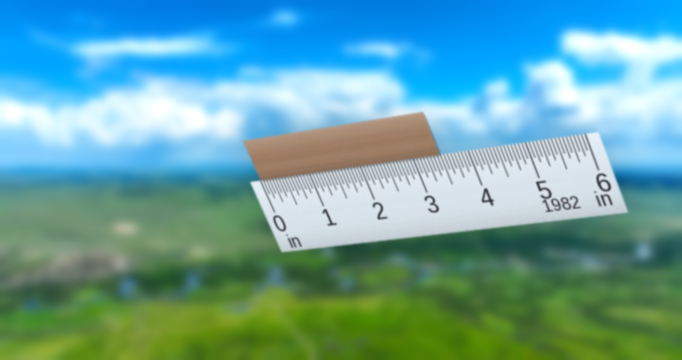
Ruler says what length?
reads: 3.5 in
